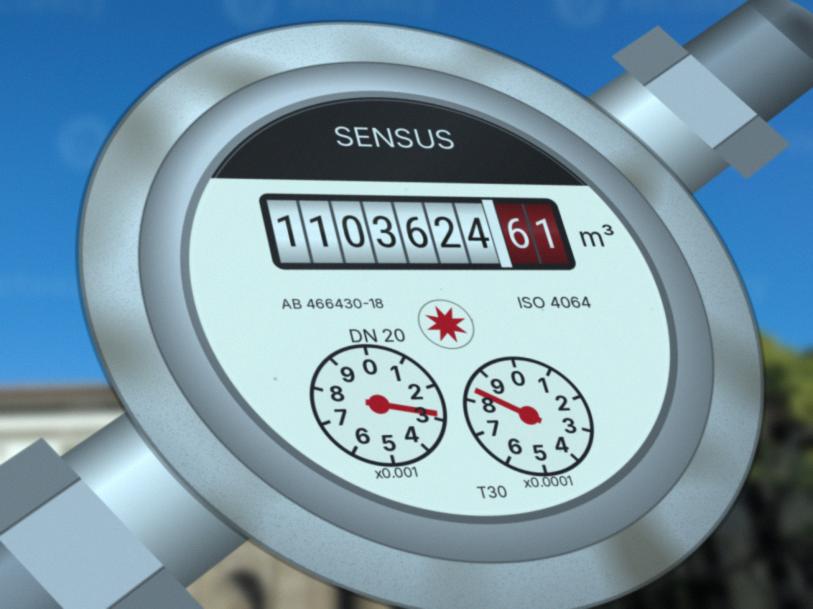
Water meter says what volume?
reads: 1103624.6128 m³
